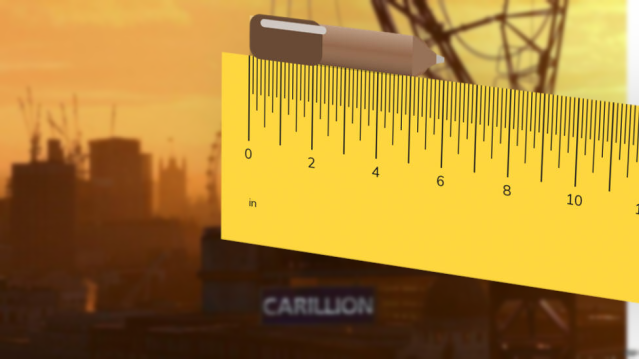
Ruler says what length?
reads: 6 in
